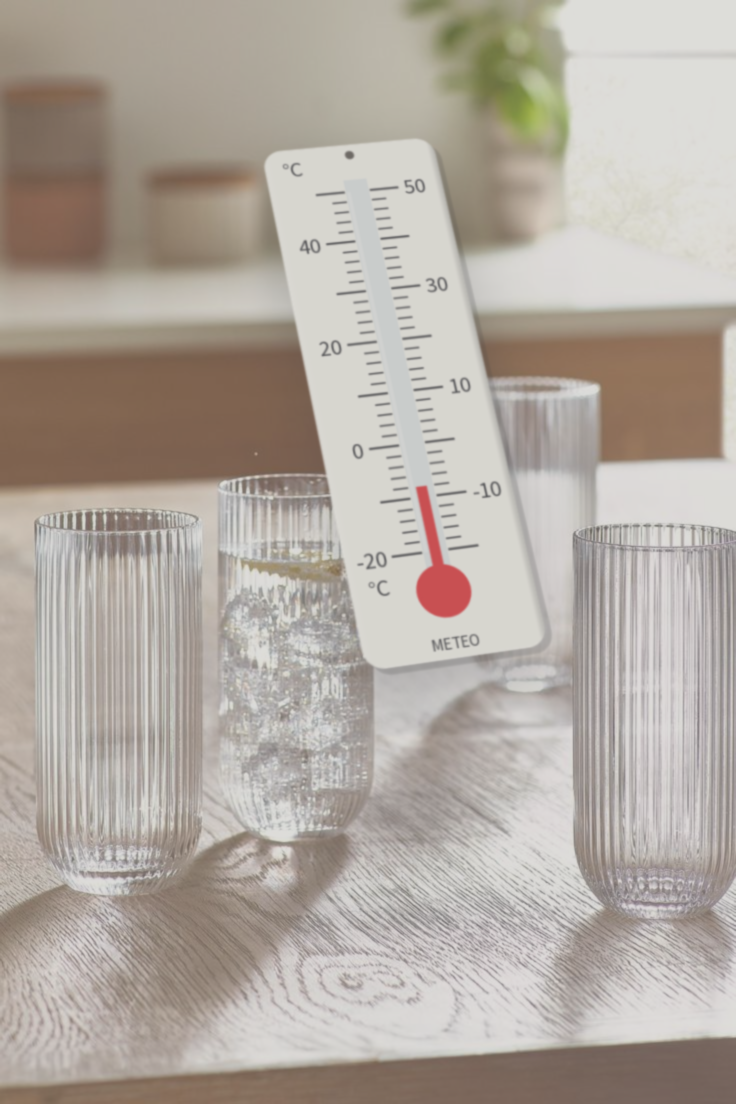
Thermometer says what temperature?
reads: -8 °C
